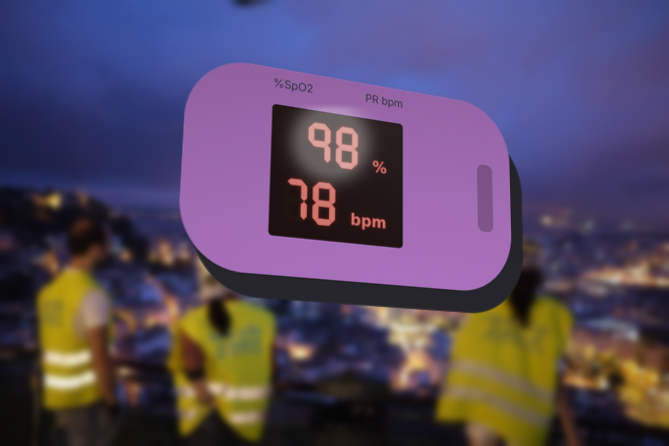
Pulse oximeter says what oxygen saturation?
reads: 98 %
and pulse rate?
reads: 78 bpm
